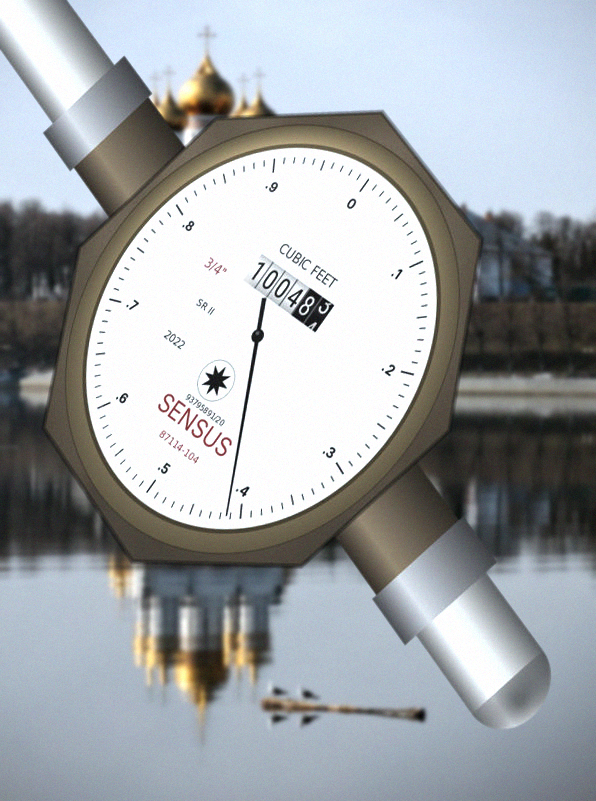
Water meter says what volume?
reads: 100483.41 ft³
